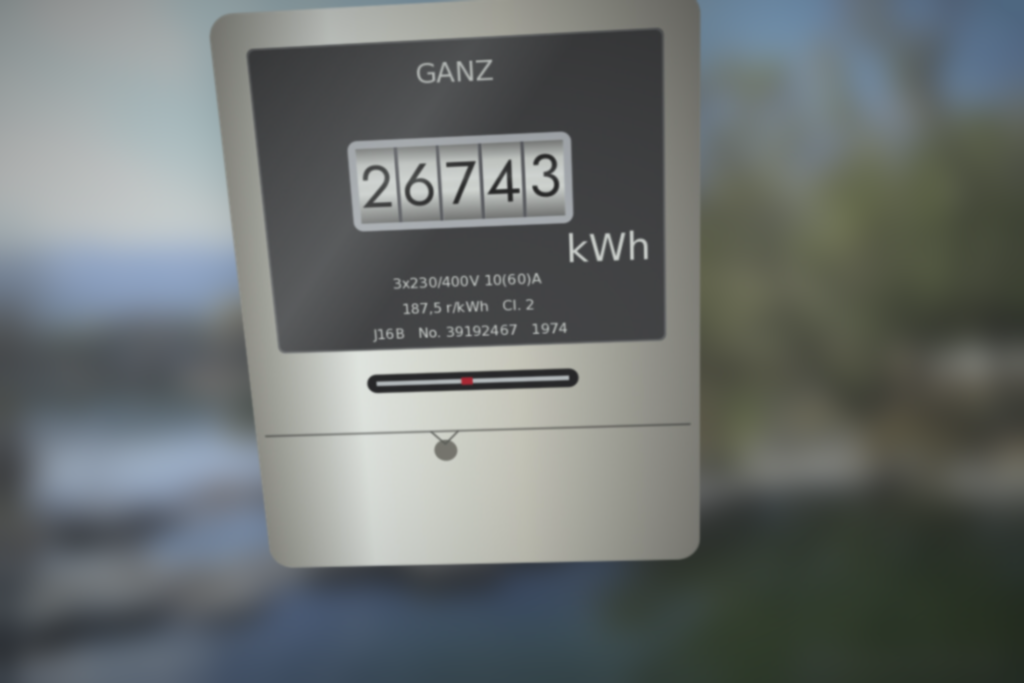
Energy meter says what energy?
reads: 26743 kWh
